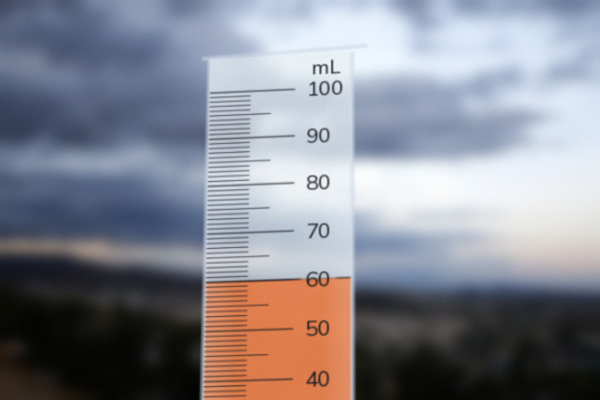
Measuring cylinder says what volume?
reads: 60 mL
